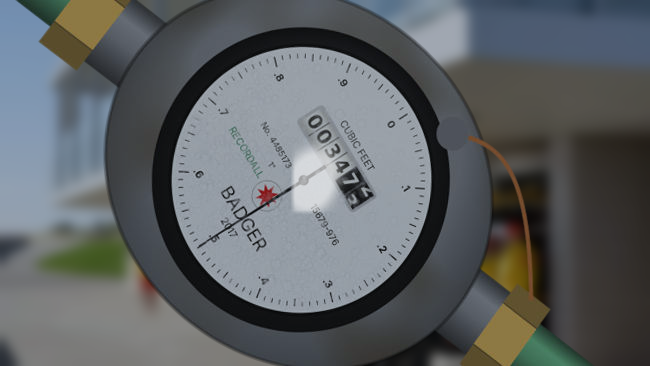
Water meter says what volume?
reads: 3472.50 ft³
